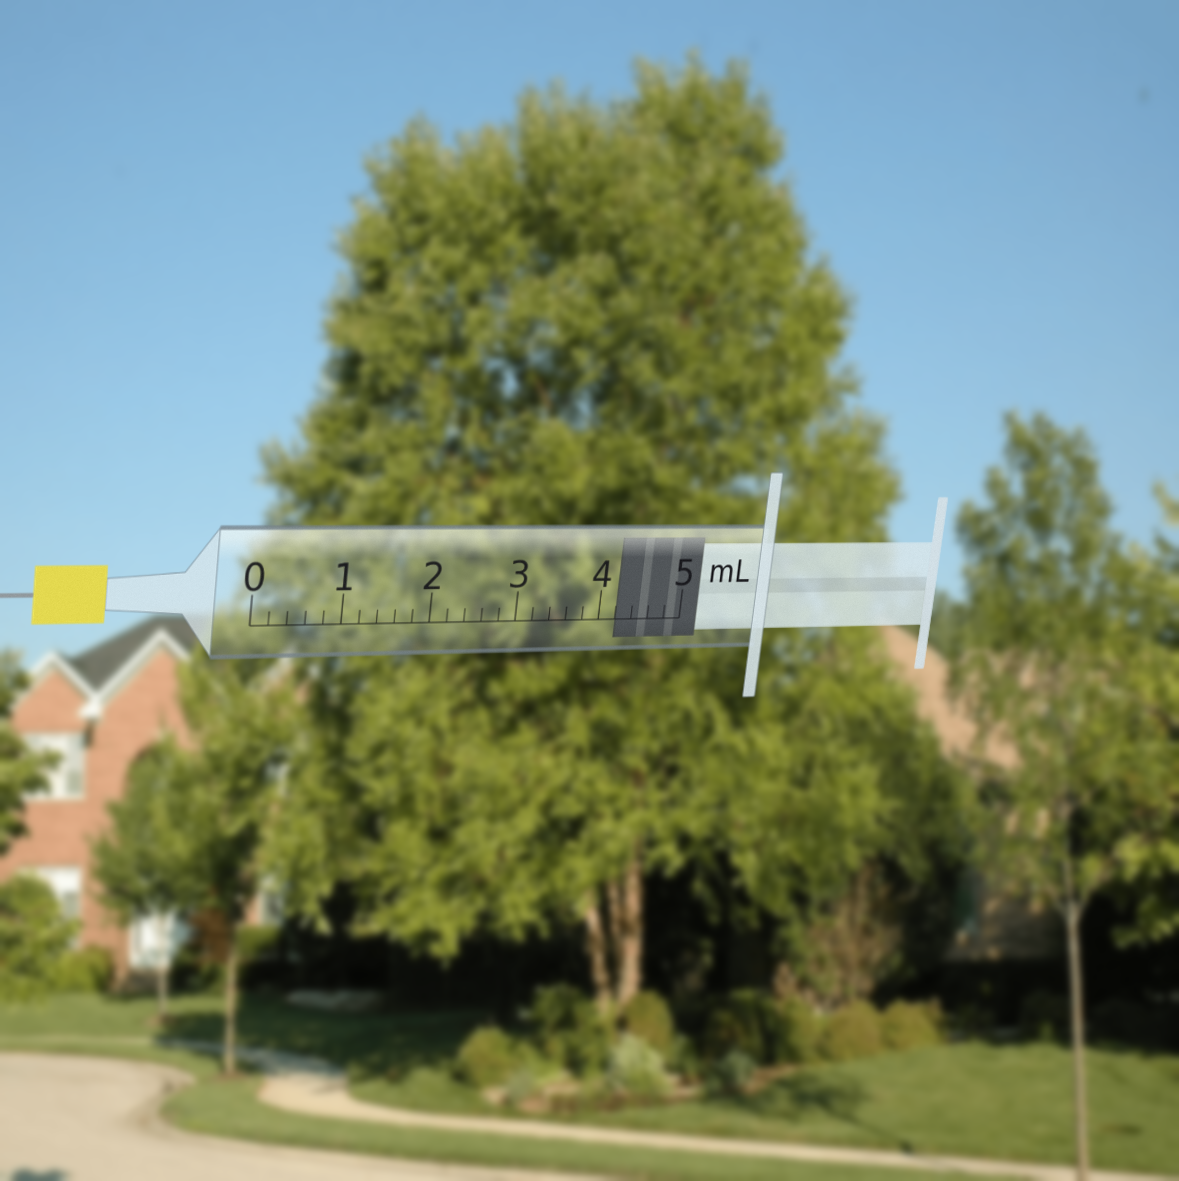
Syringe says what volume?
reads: 4.2 mL
